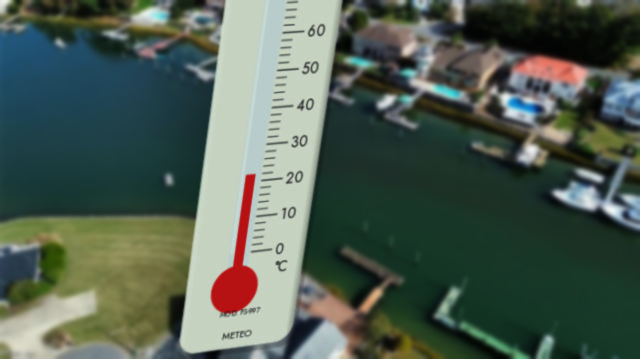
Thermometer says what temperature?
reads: 22 °C
